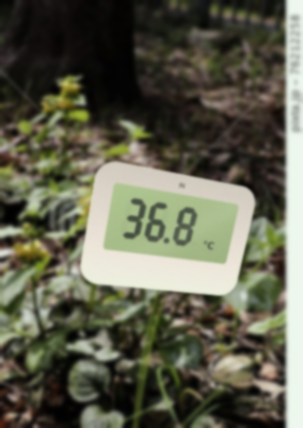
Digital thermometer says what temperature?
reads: 36.8 °C
